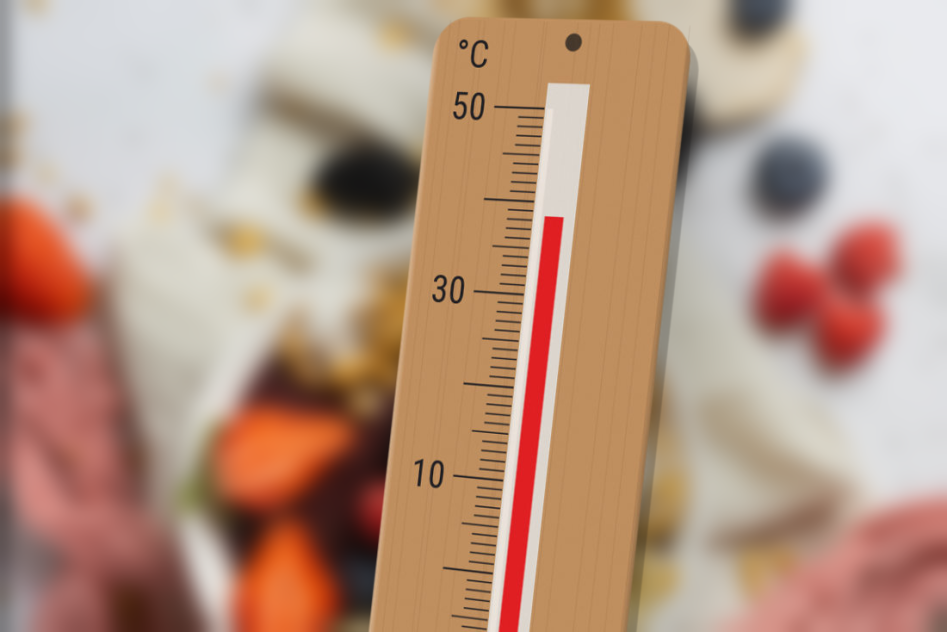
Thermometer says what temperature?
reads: 38.5 °C
